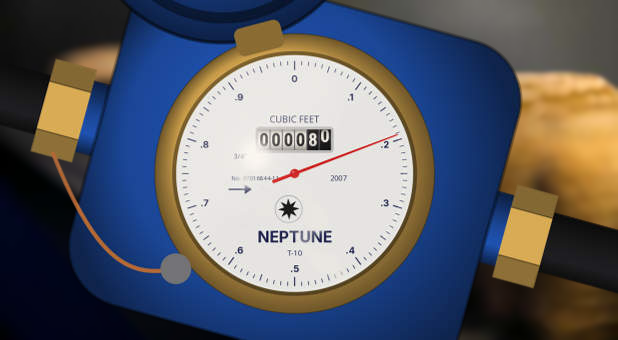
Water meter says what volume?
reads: 80.19 ft³
